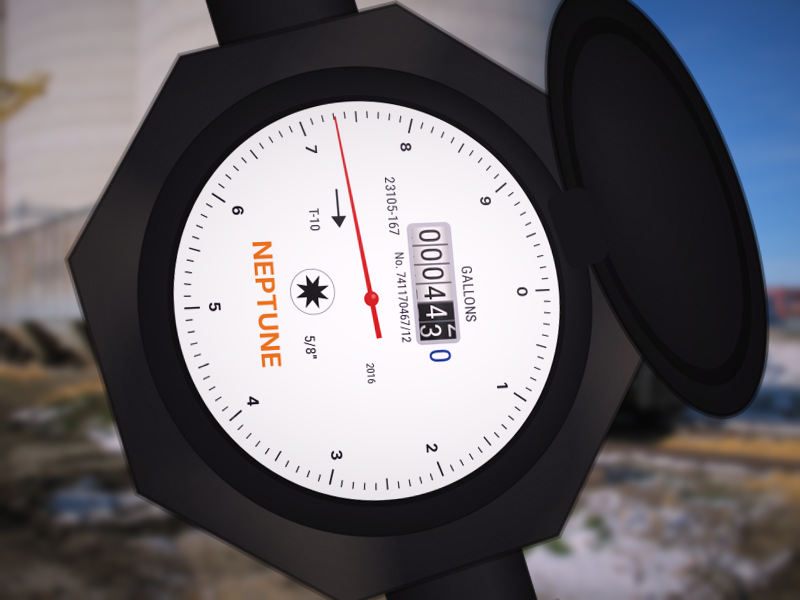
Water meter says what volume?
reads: 4427.3 gal
